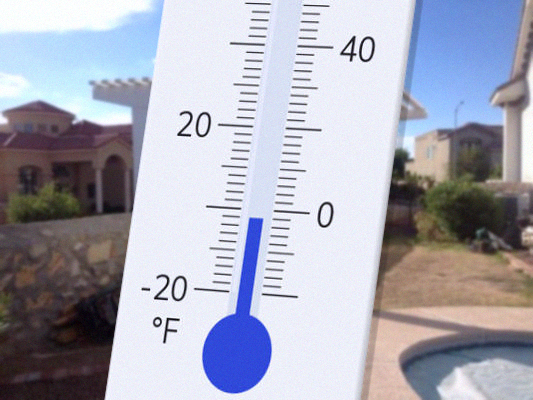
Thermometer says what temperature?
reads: -2 °F
